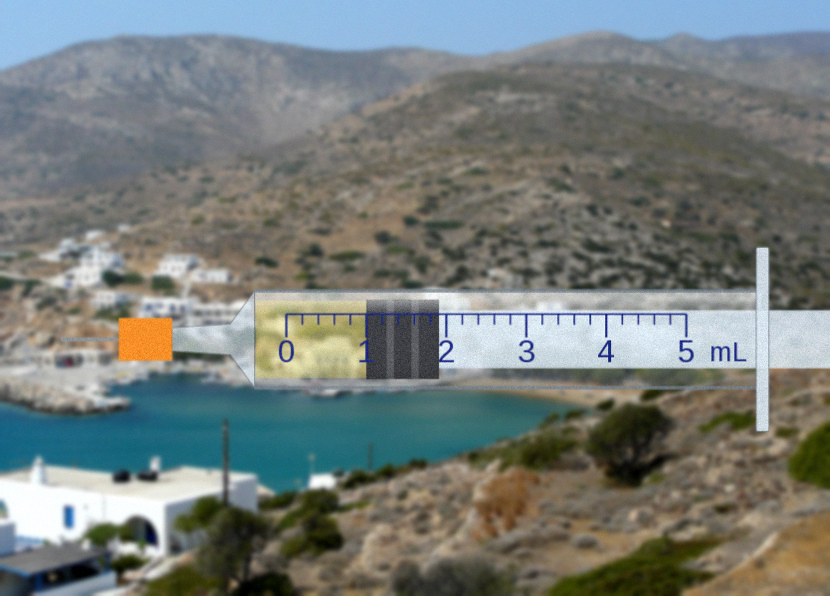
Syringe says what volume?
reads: 1 mL
